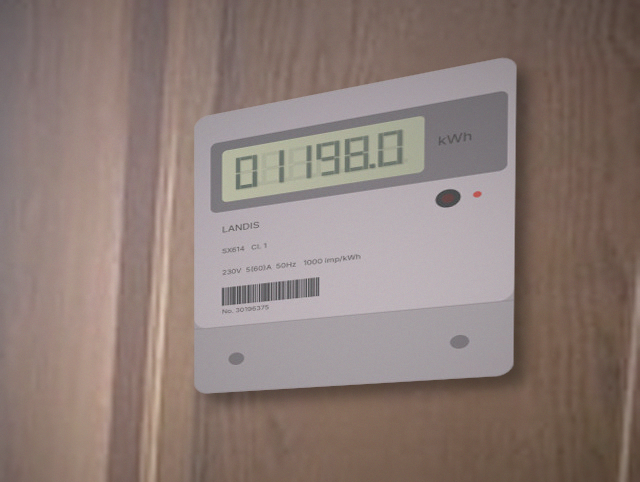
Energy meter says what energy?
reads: 1198.0 kWh
